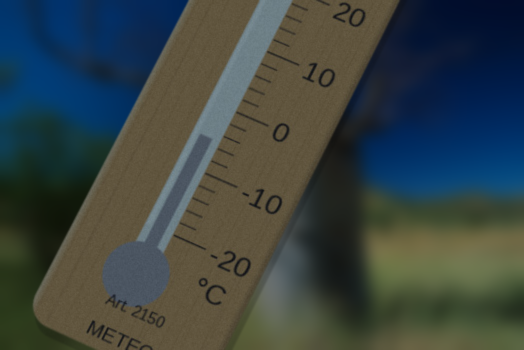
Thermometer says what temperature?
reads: -5 °C
